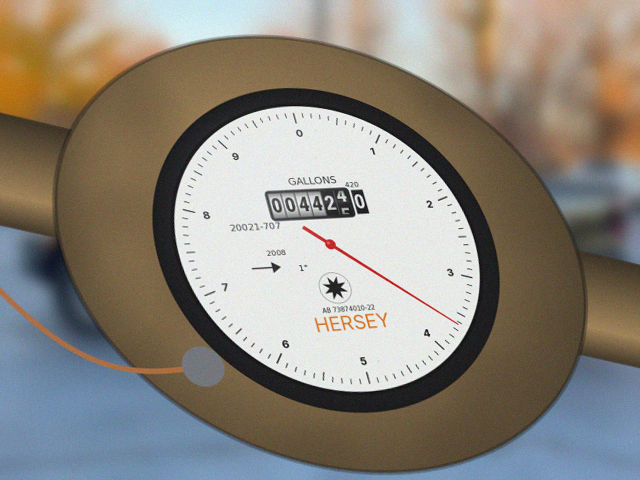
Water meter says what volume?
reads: 44243.6 gal
